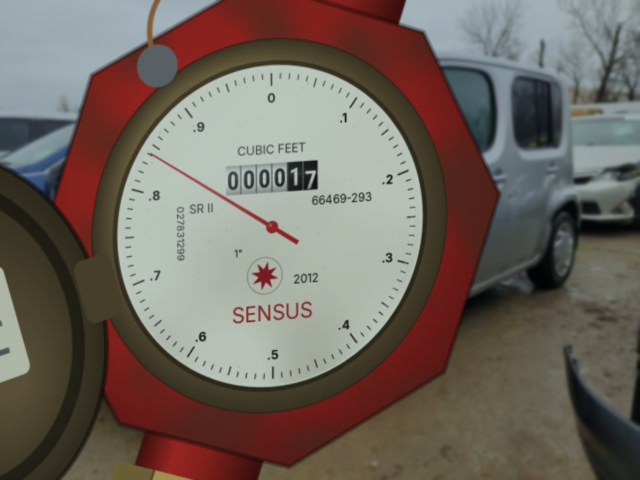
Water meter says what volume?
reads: 16.84 ft³
